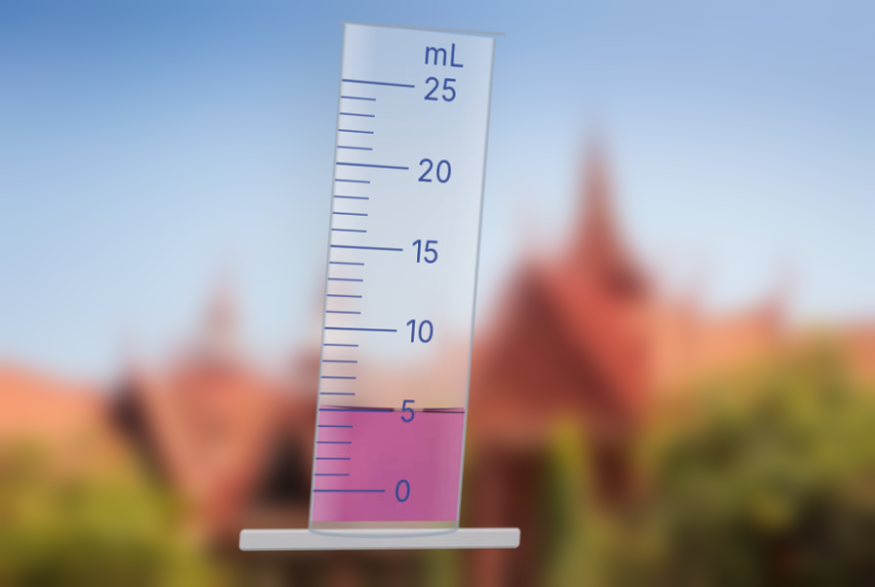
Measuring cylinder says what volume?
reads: 5 mL
